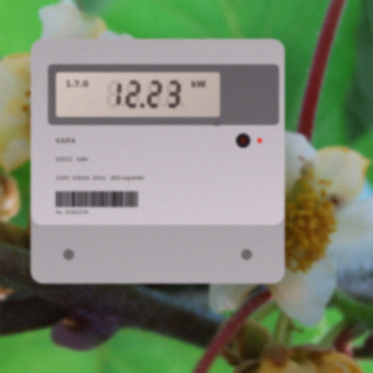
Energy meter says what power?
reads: 12.23 kW
